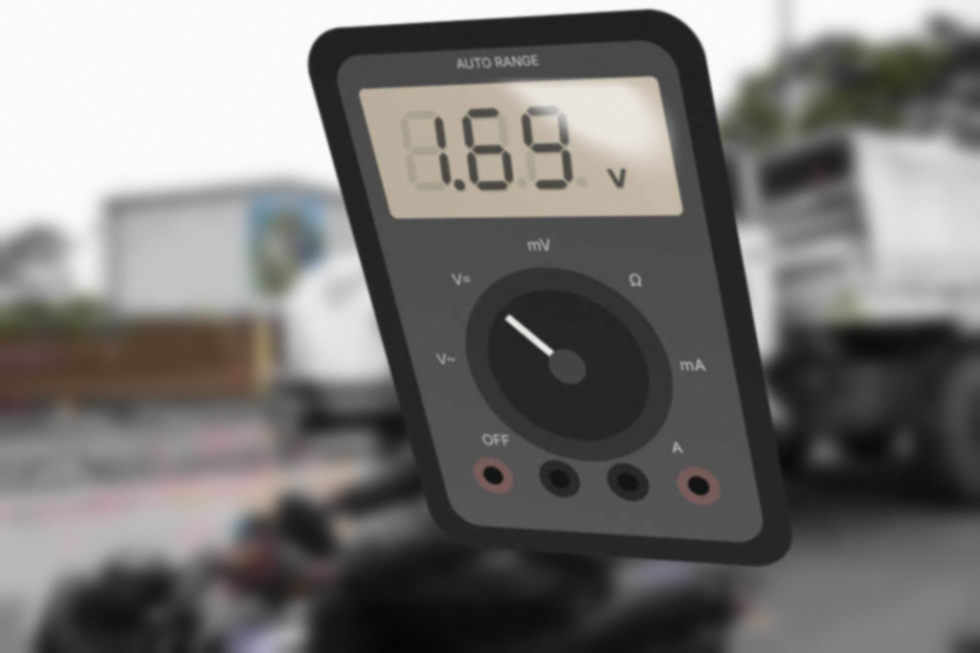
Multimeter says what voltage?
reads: 1.69 V
